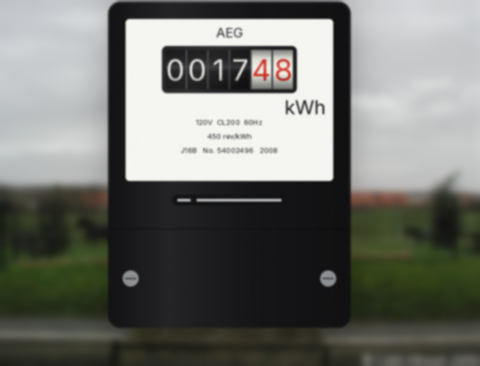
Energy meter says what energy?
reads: 17.48 kWh
